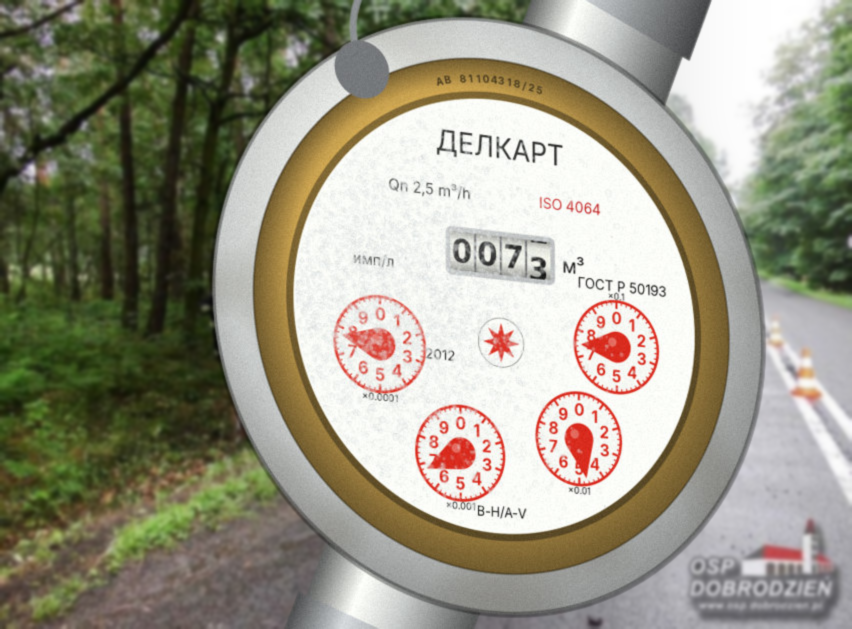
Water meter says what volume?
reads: 72.7467 m³
